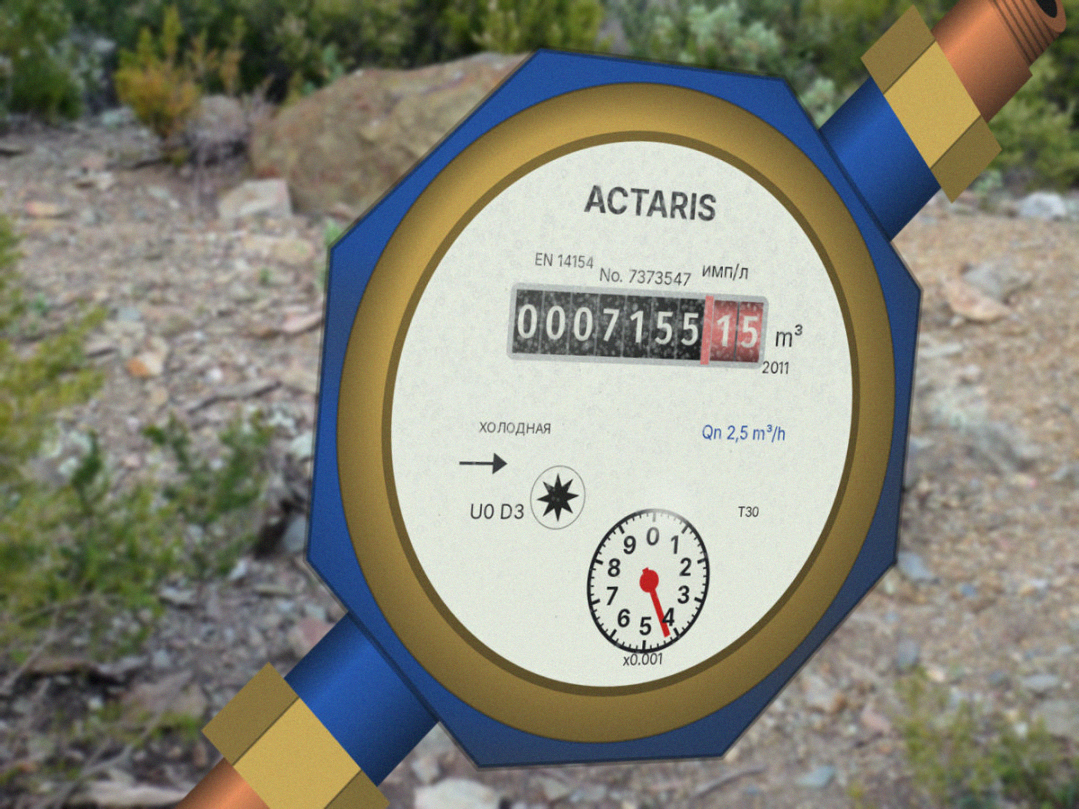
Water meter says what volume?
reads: 7155.154 m³
